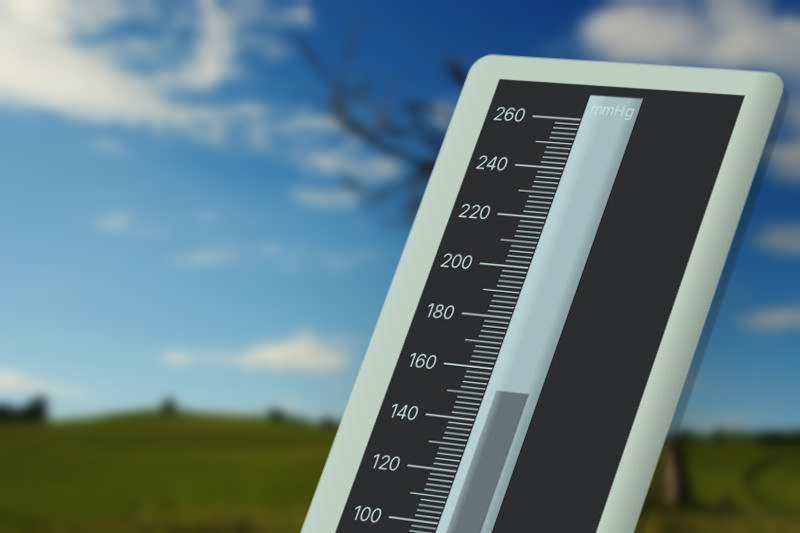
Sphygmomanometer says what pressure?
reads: 152 mmHg
